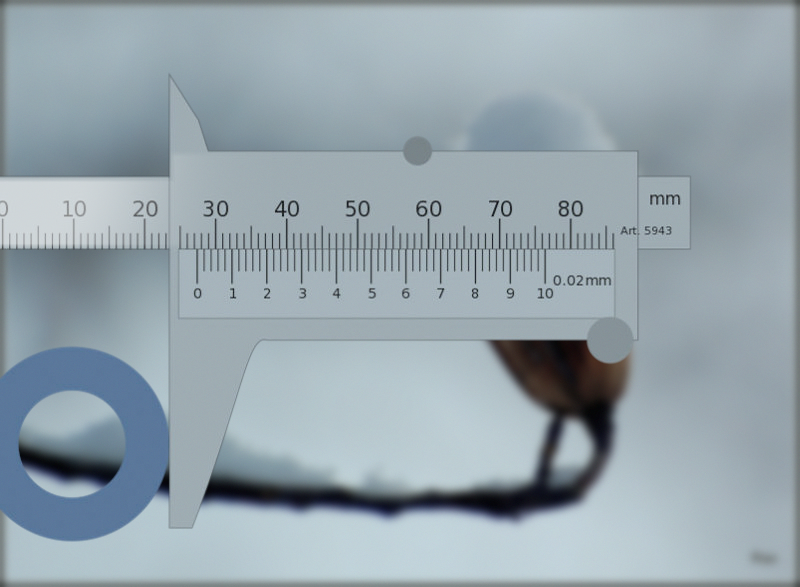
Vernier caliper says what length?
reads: 27.4 mm
